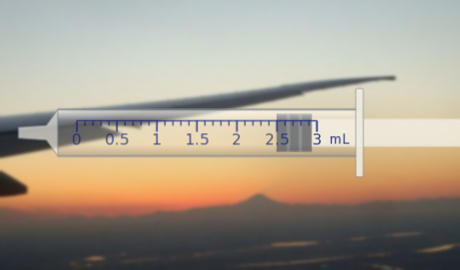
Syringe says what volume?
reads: 2.5 mL
